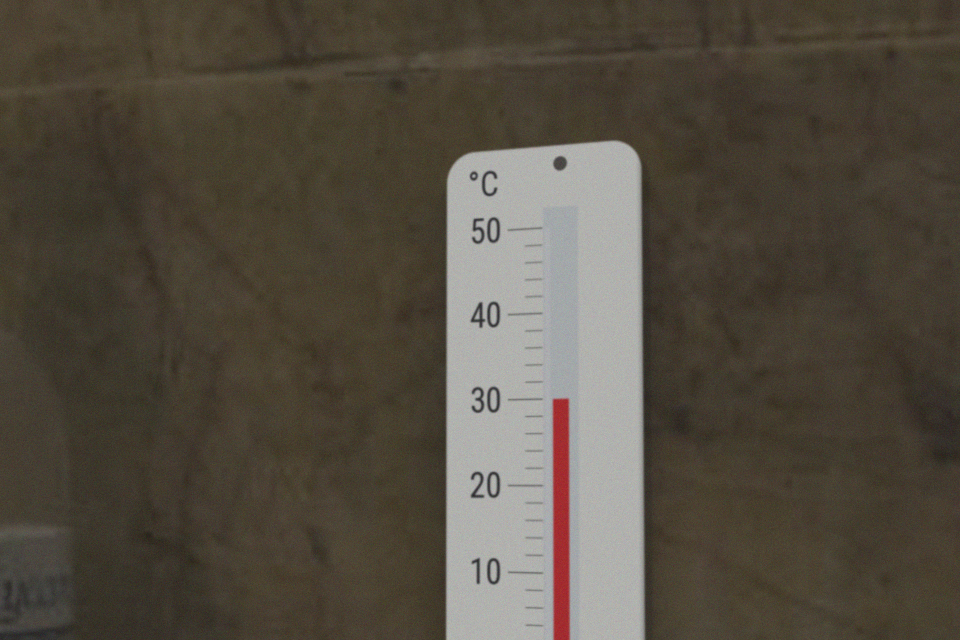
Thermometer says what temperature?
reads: 30 °C
